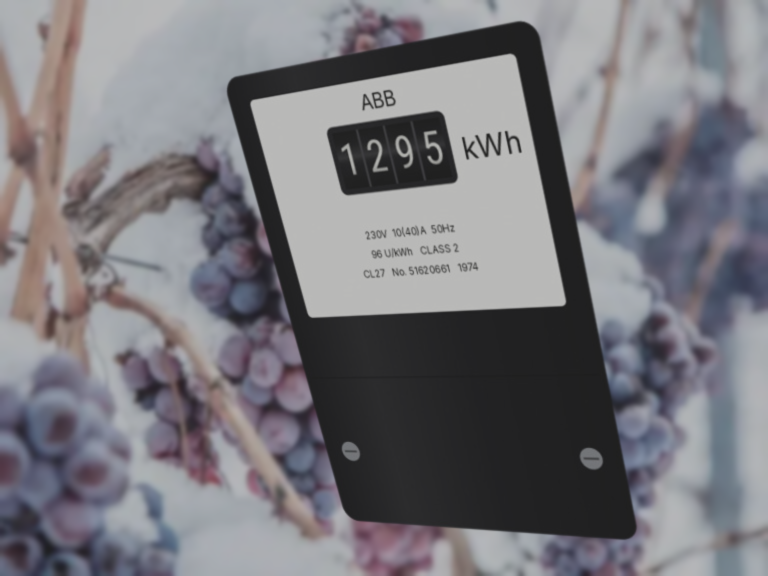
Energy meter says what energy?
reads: 1295 kWh
